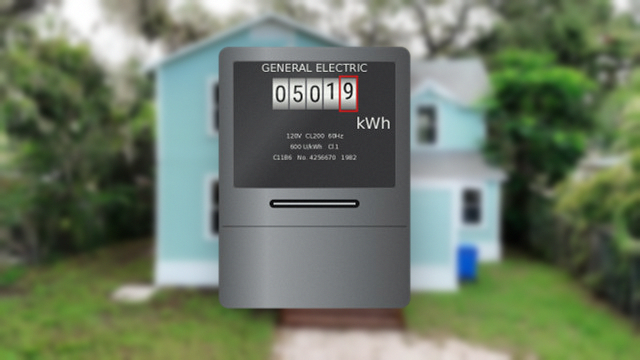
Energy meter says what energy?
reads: 501.9 kWh
